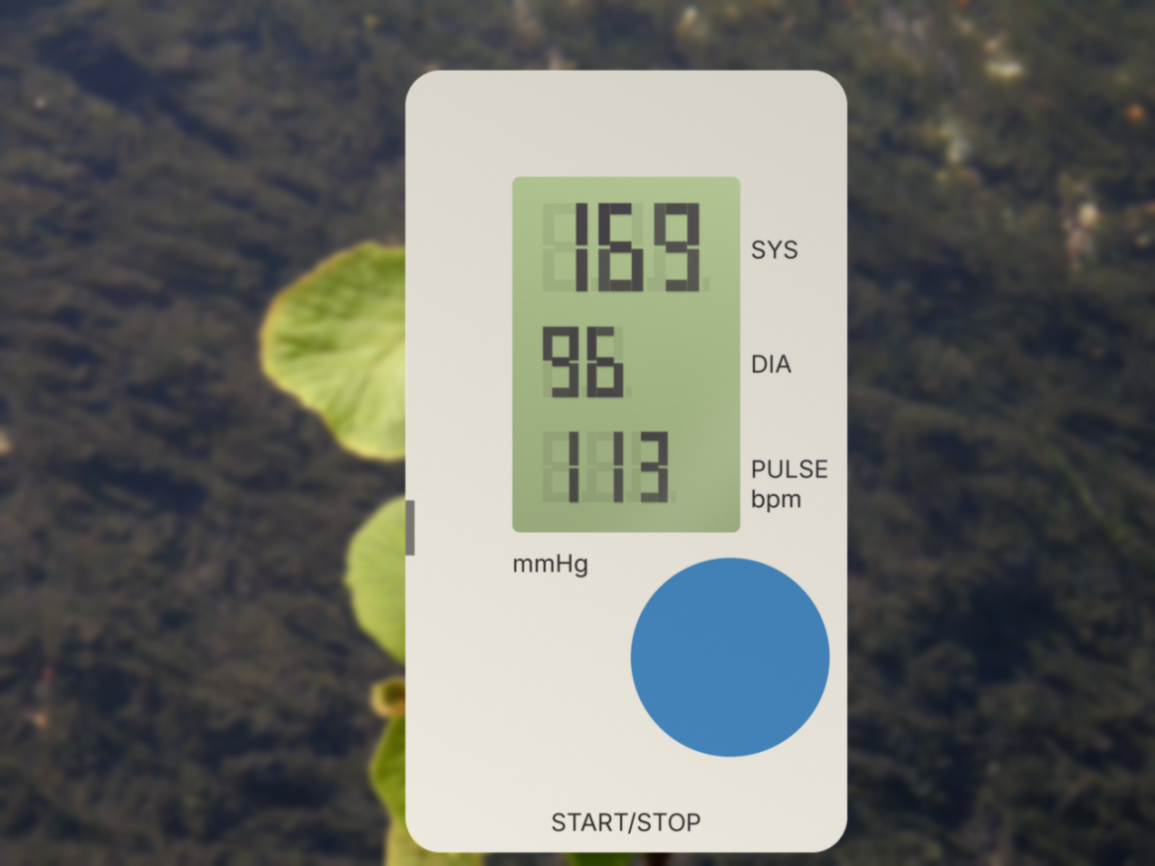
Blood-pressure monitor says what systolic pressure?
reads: 169 mmHg
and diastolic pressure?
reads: 96 mmHg
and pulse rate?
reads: 113 bpm
